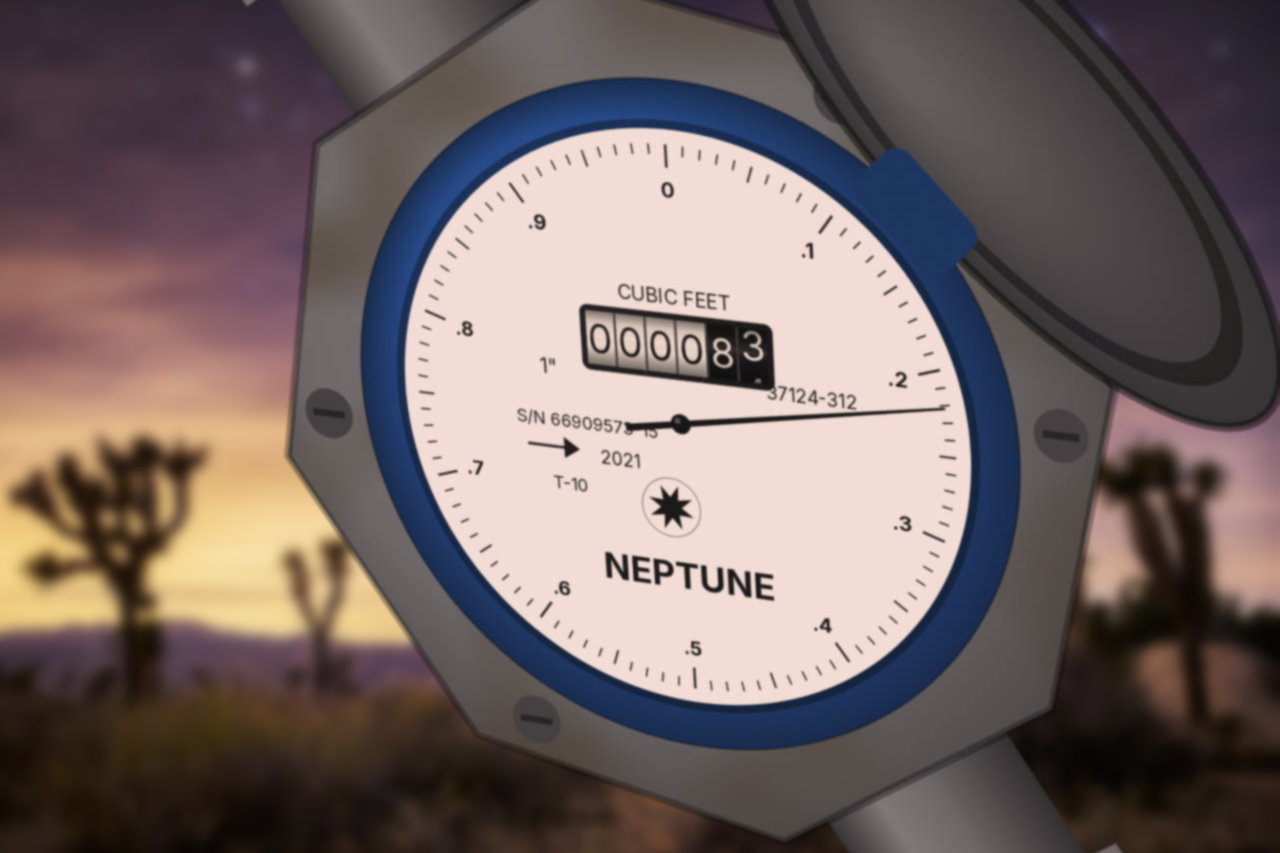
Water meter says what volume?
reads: 83.22 ft³
